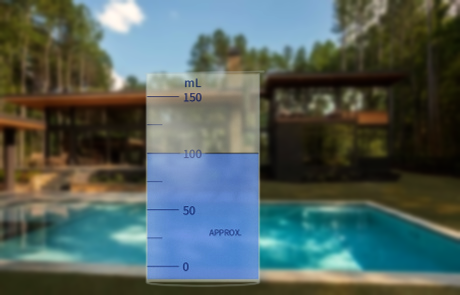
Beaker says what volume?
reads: 100 mL
